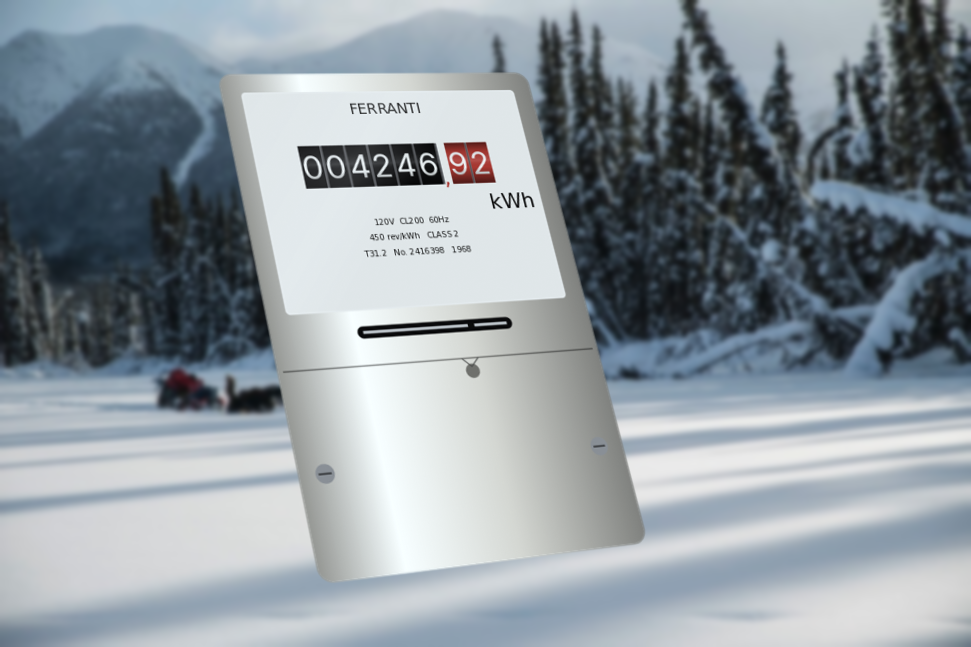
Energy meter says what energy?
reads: 4246.92 kWh
